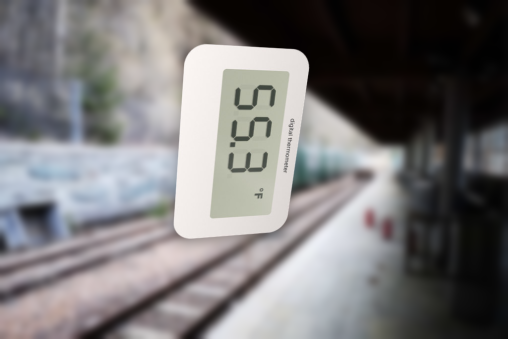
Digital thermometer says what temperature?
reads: 55.3 °F
